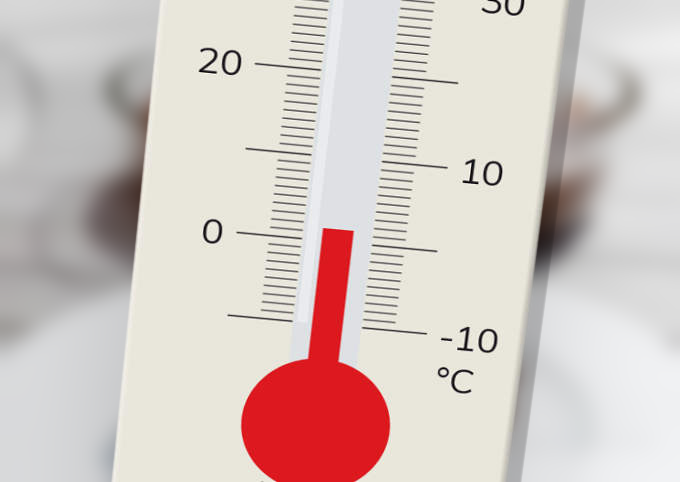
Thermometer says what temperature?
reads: 1.5 °C
